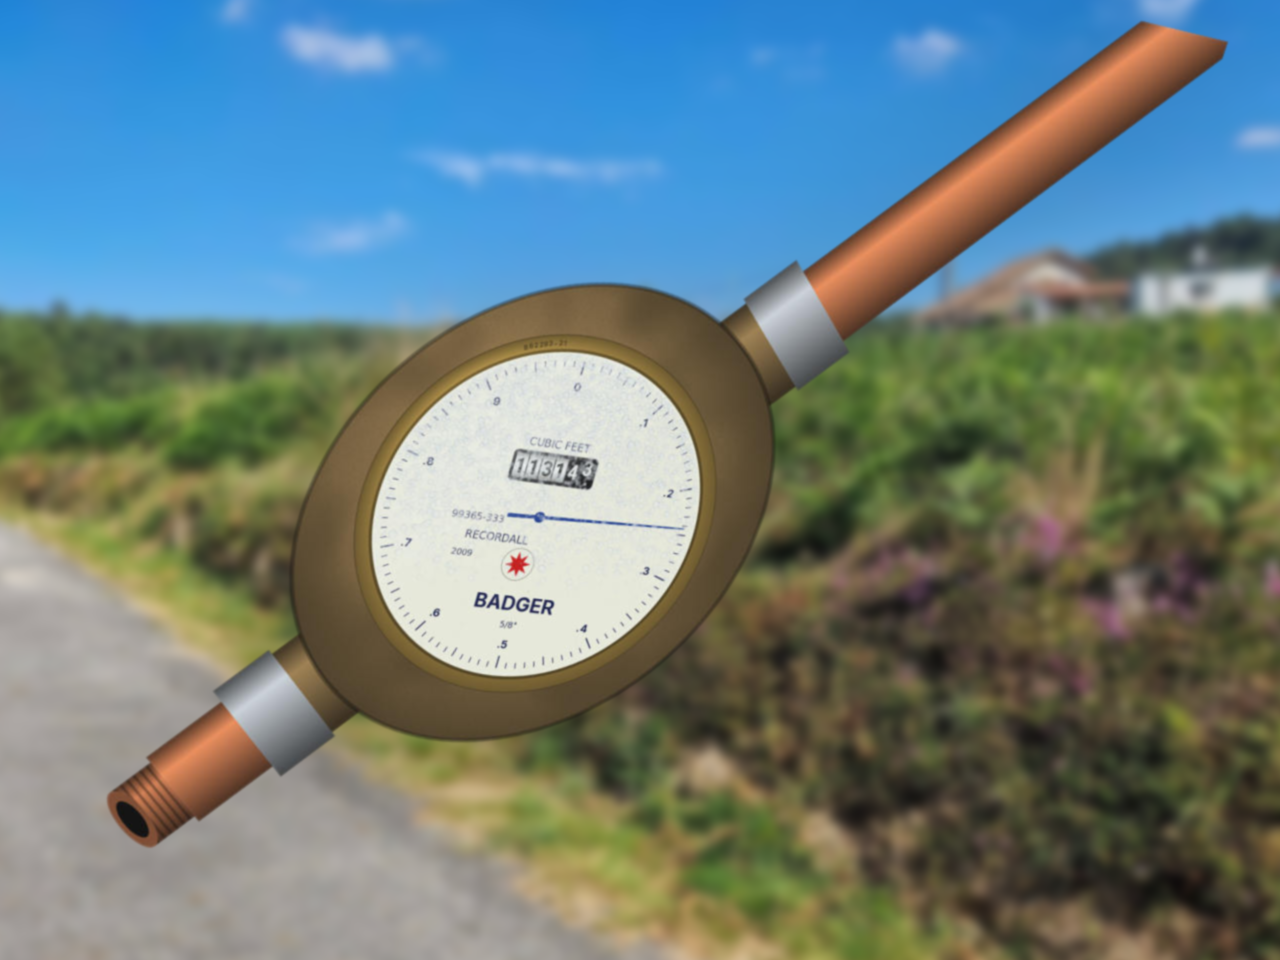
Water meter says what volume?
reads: 113143.24 ft³
